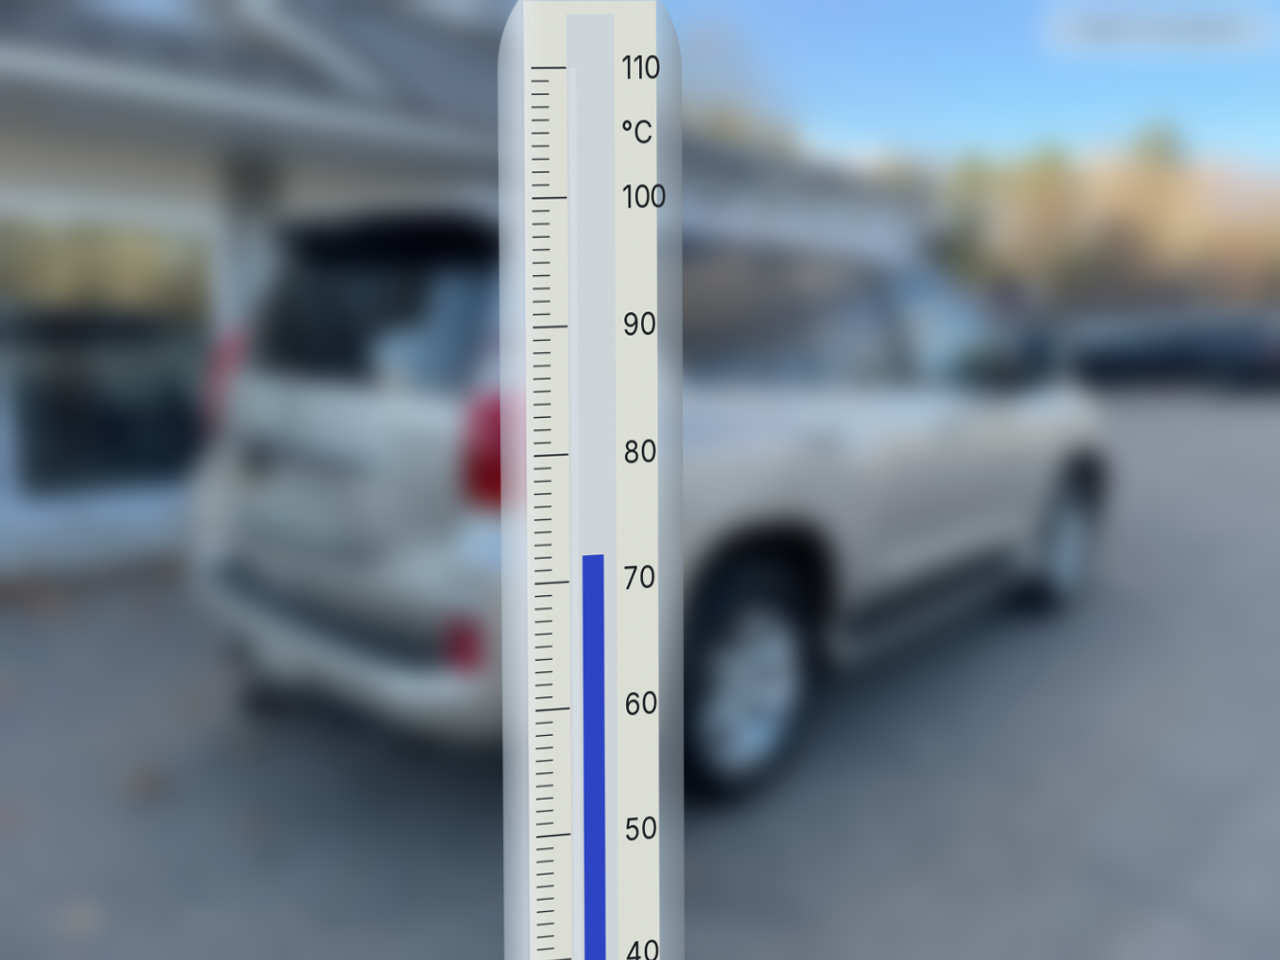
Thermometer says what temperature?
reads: 72 °C
